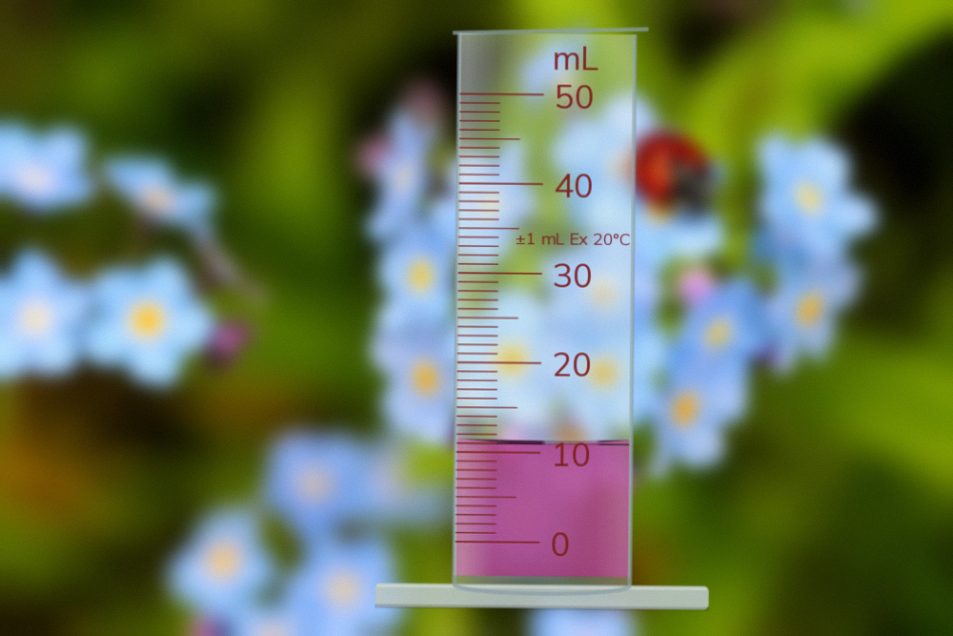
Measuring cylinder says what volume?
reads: 11 mL
